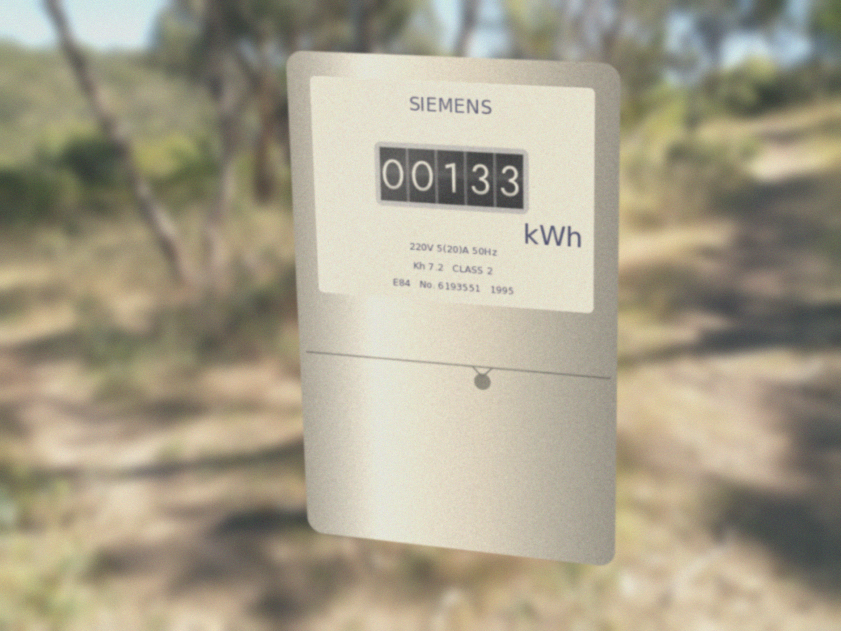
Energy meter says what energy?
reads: 133 kWh
